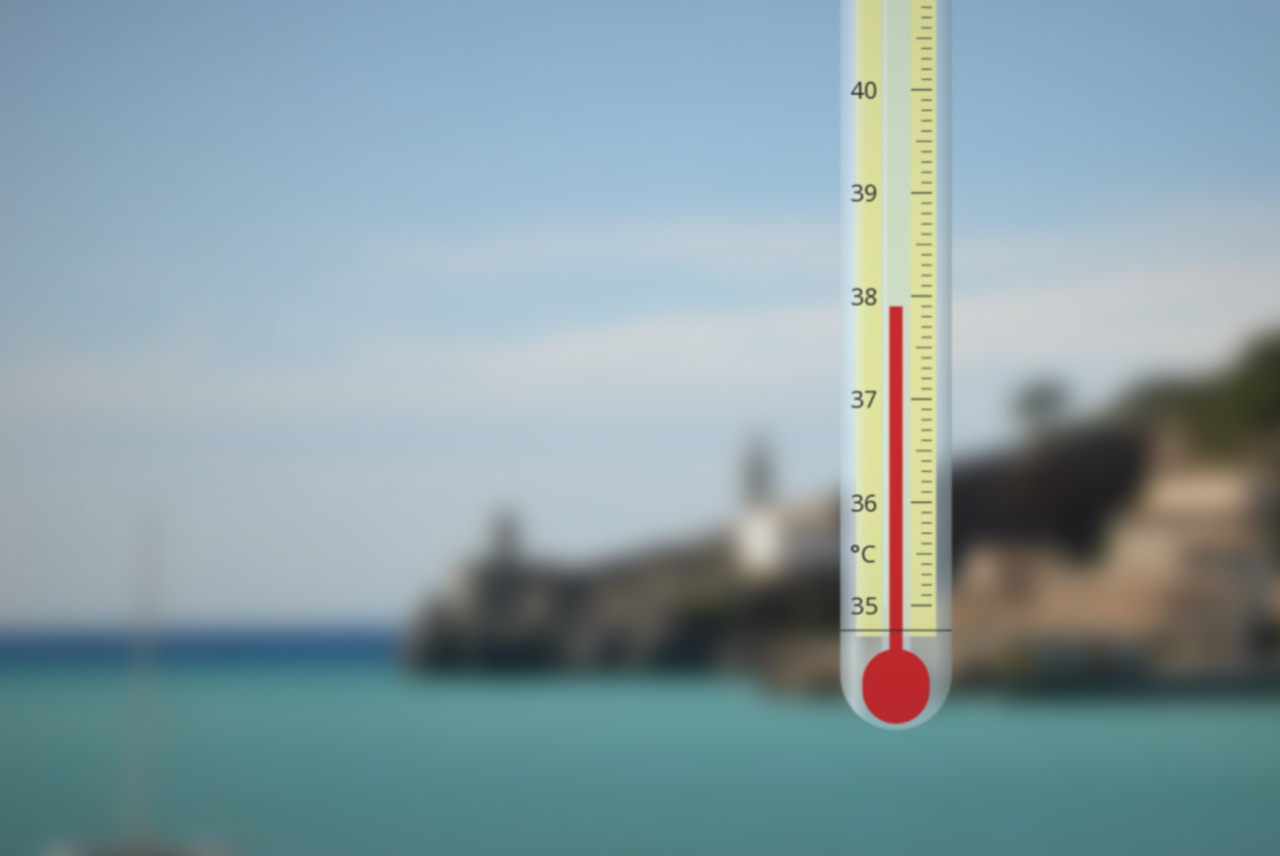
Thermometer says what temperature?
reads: 37.9 °C
